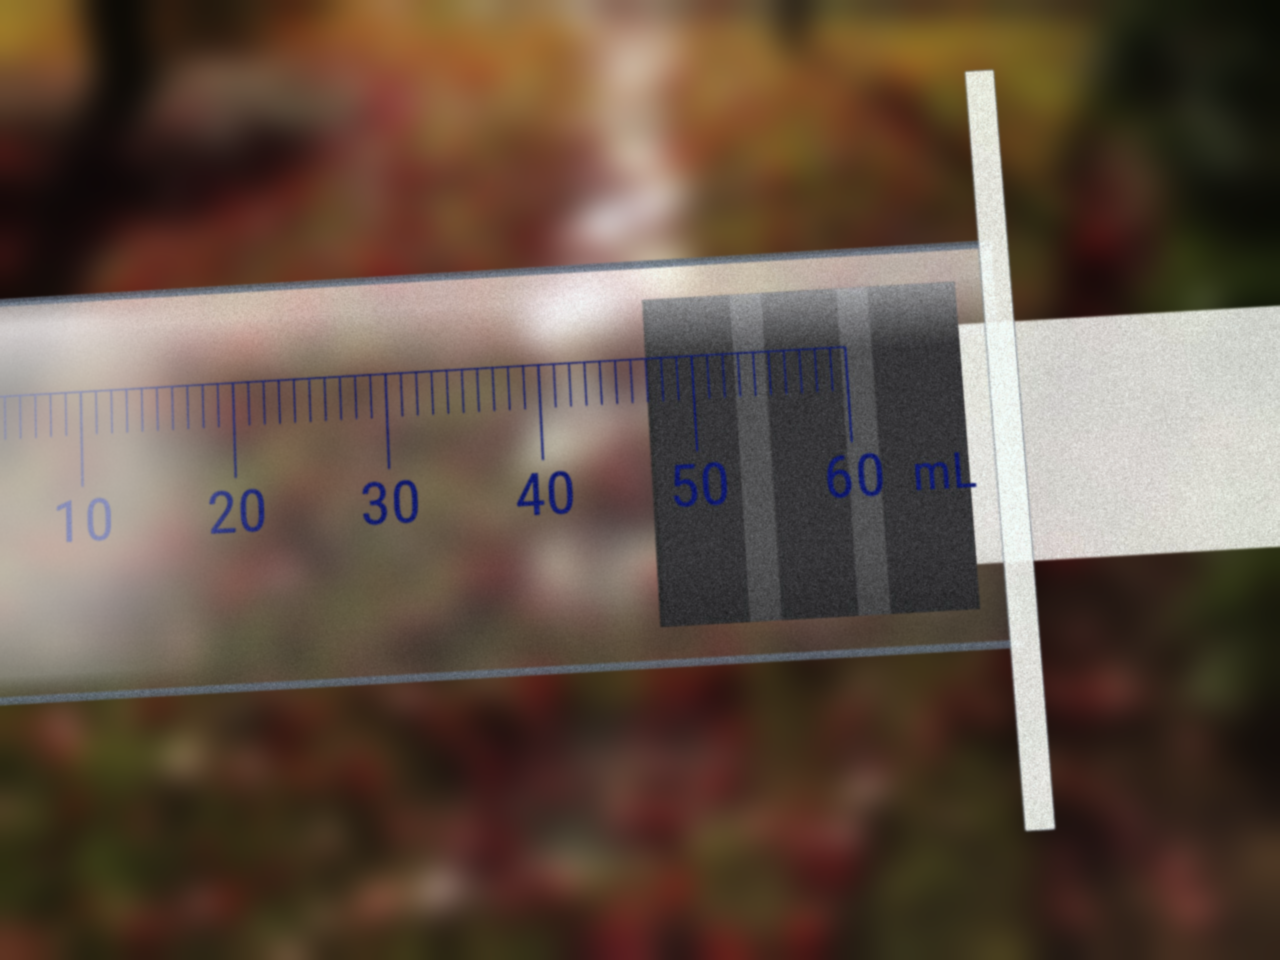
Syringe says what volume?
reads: 47 mL
